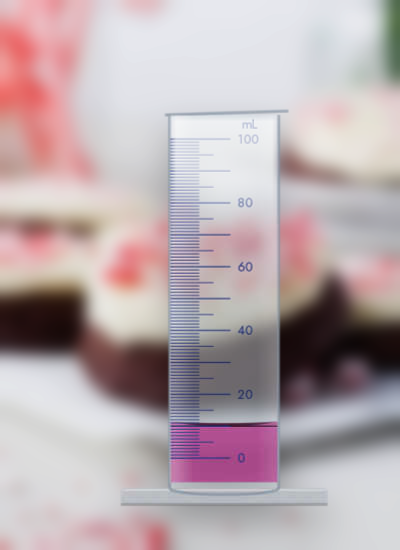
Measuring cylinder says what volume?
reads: 10 mL
